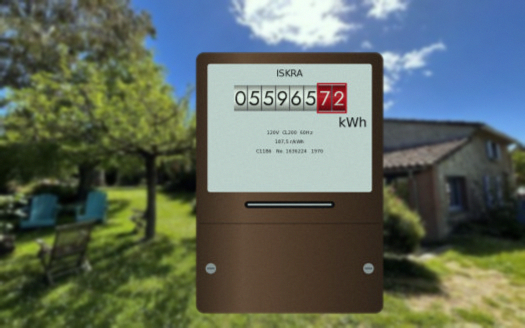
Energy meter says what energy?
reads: 55965.72 kWh
